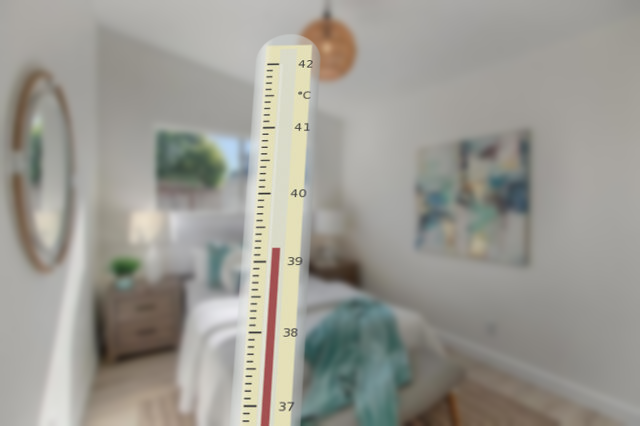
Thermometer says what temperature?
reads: 39.2 °C
